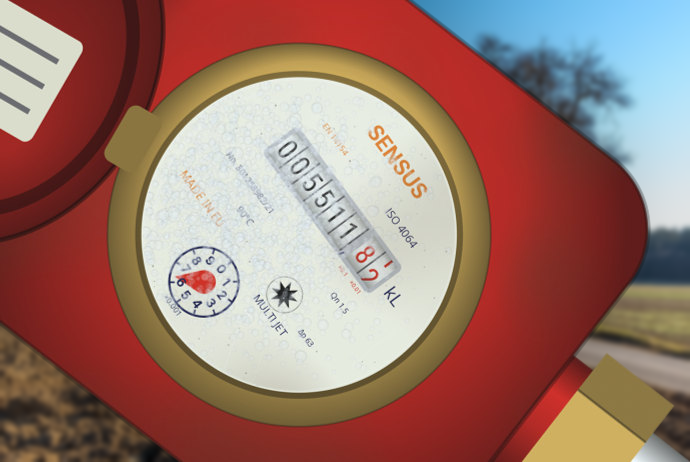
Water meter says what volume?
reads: 5511.816 kL
